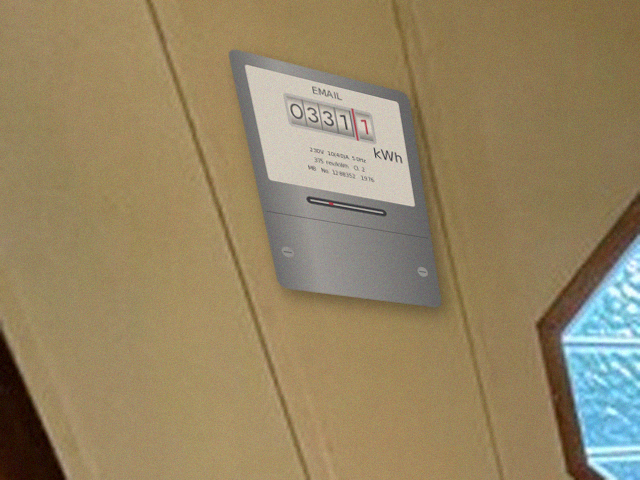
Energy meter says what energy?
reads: 331.1 kWh
